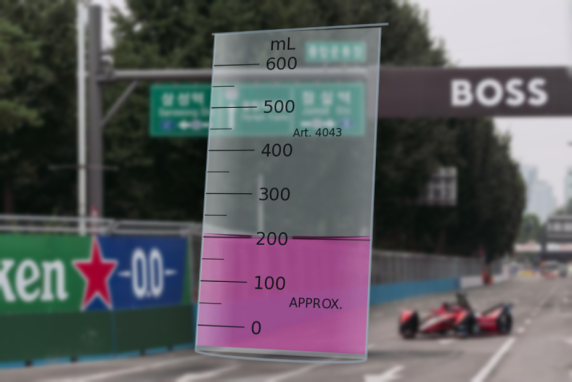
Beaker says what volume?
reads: 200 mL
